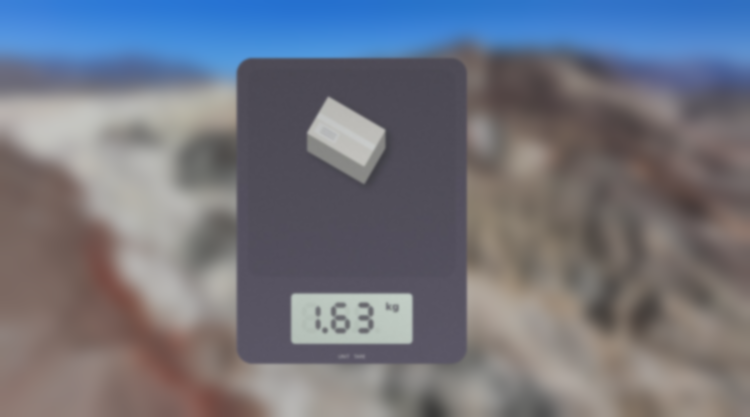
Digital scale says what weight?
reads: 1.63 kg
